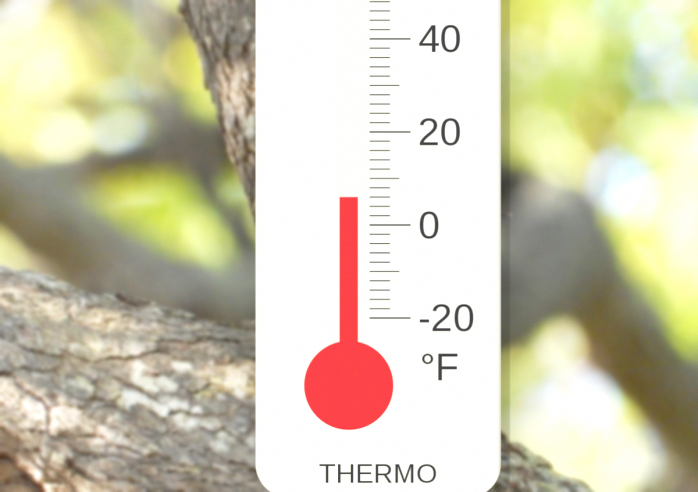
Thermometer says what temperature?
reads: 6 °F
